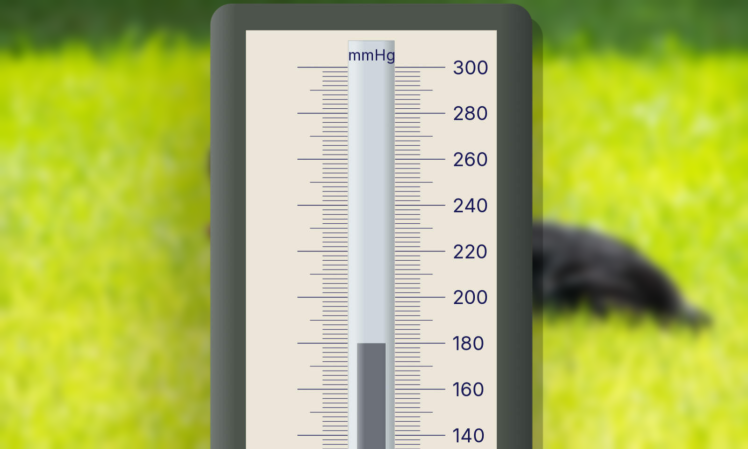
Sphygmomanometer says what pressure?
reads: 180 mmHg
